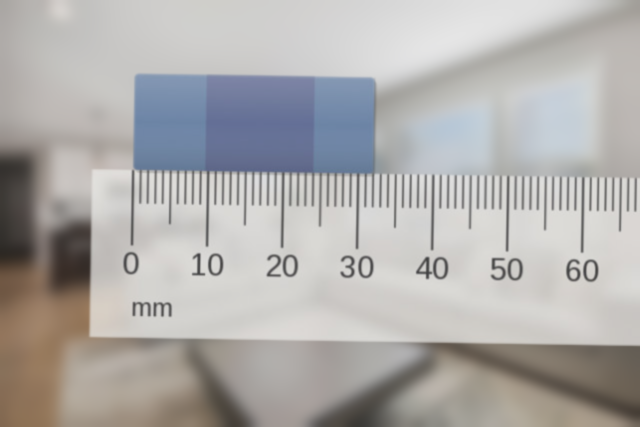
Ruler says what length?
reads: 32 mm
